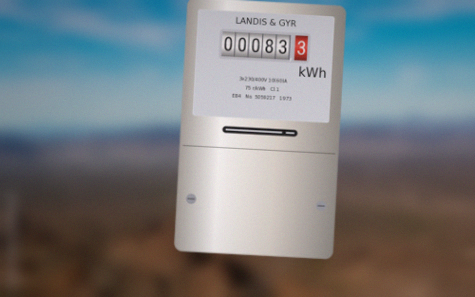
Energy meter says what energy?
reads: 83.3 kWh
